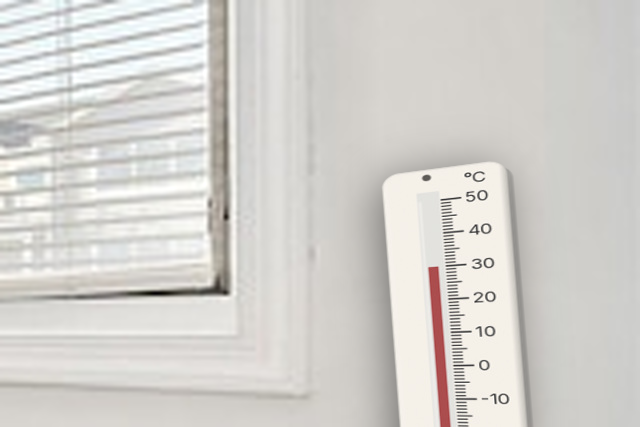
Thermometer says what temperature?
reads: 30 °C
